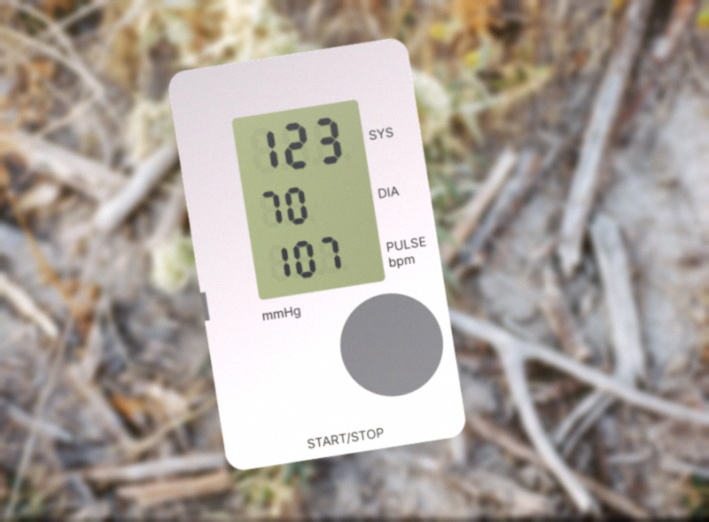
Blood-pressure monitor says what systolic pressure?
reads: 123 mmHg
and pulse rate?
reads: 107 bpm
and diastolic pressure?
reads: 70 mmHg
